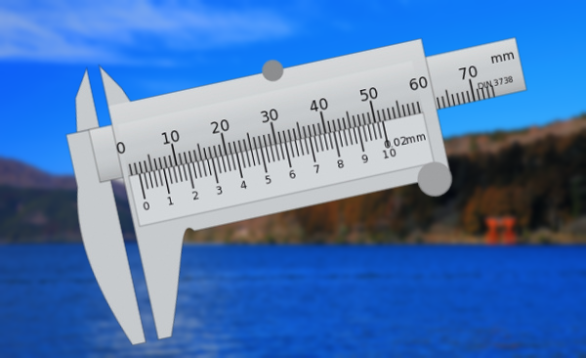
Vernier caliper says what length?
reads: 2.5 mm
